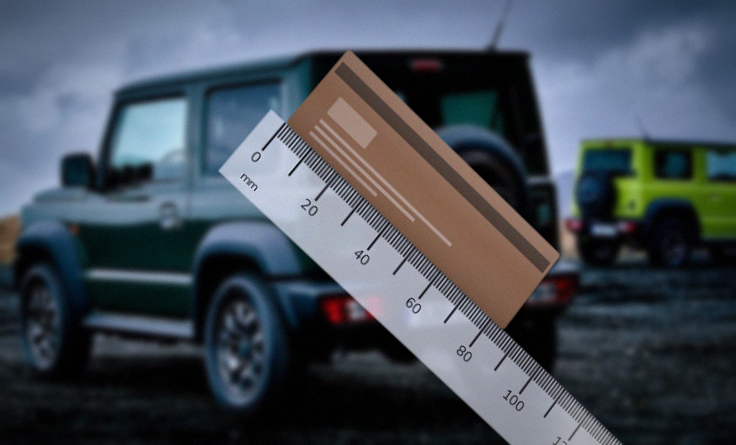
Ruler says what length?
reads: 85 mm
